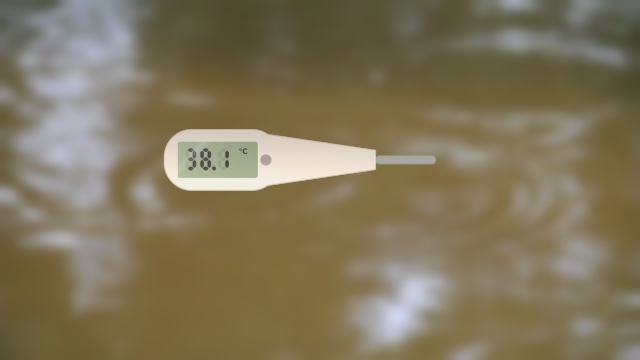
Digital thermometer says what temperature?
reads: 38.1 °C
